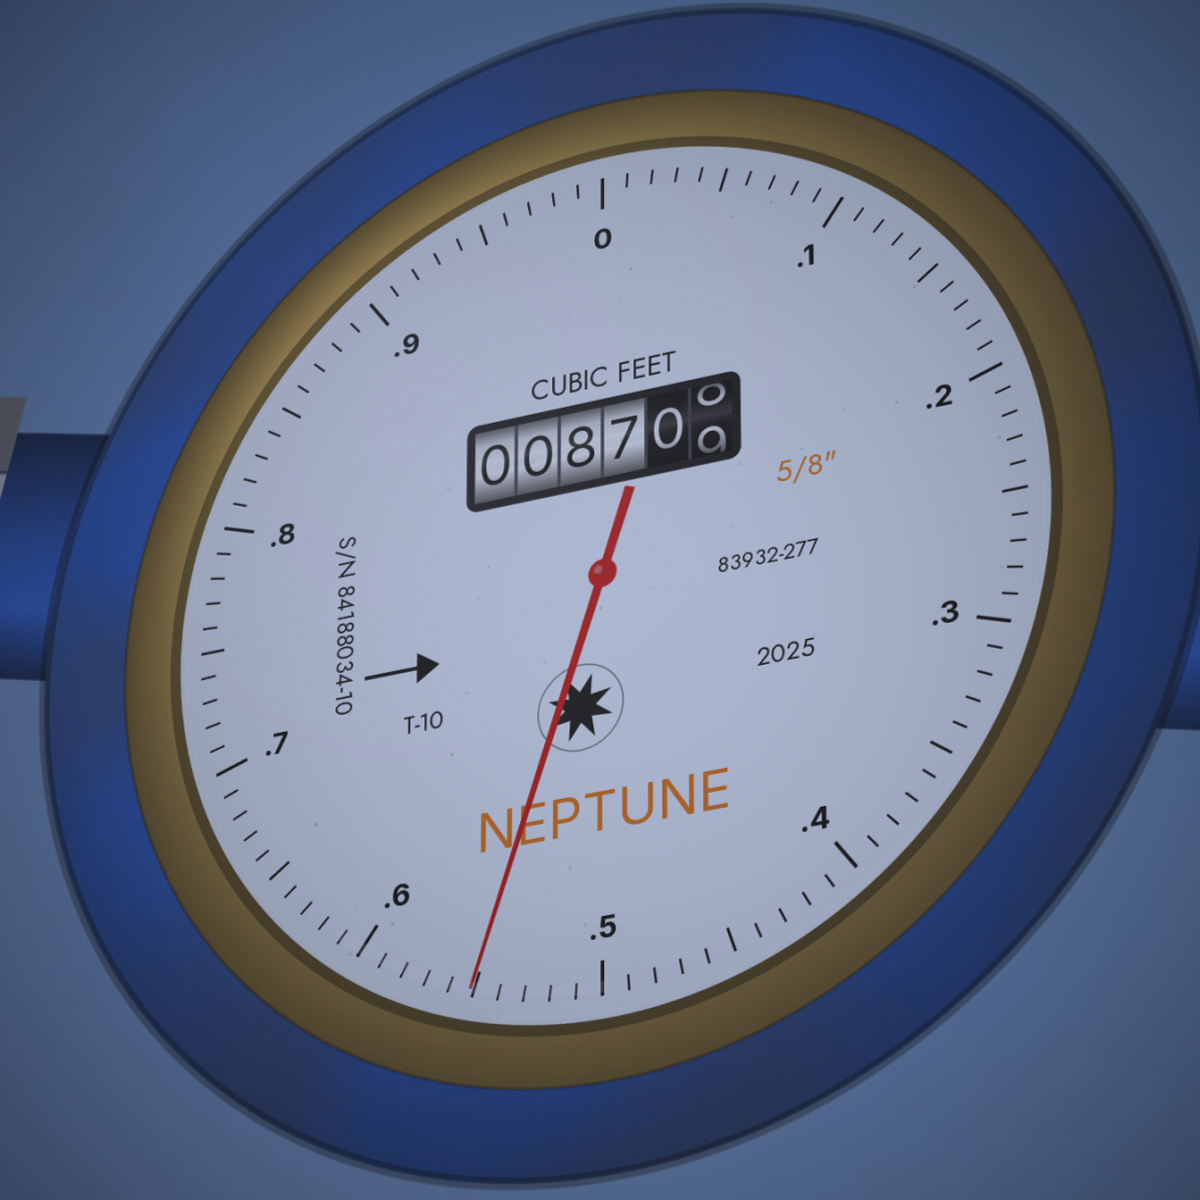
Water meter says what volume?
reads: 8708.55 ft³
